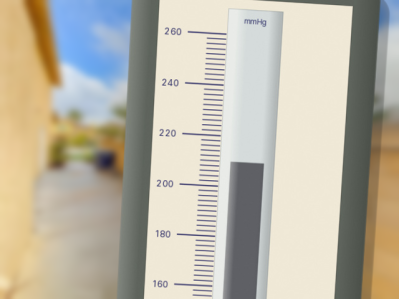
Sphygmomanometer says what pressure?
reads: 210 mmHg
